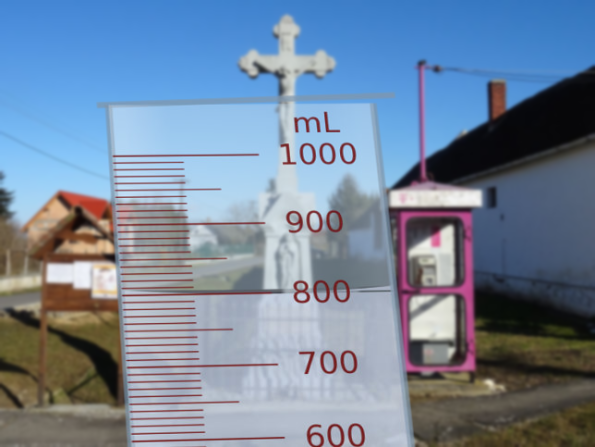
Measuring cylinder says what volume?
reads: 800 mL
